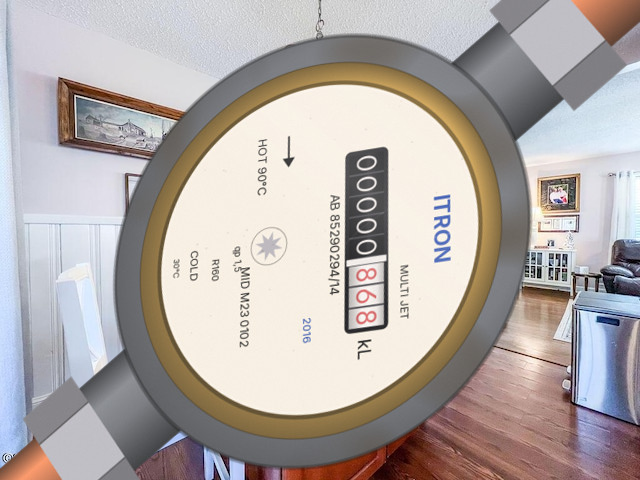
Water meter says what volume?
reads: 0.868 kL
